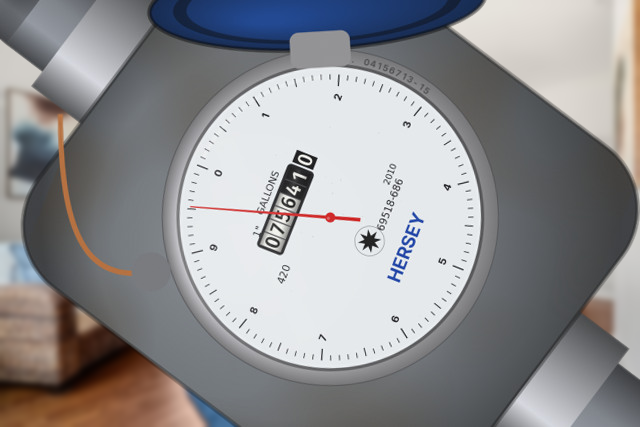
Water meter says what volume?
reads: 756409.5 gal
